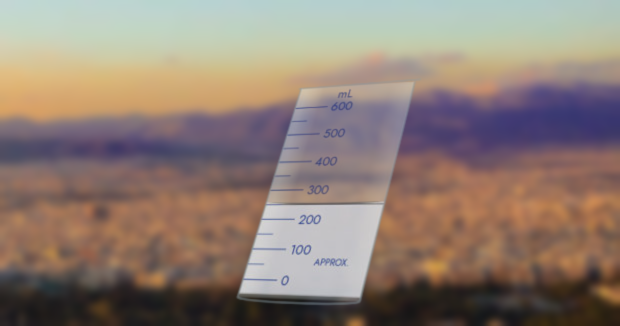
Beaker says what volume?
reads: 250 mL
